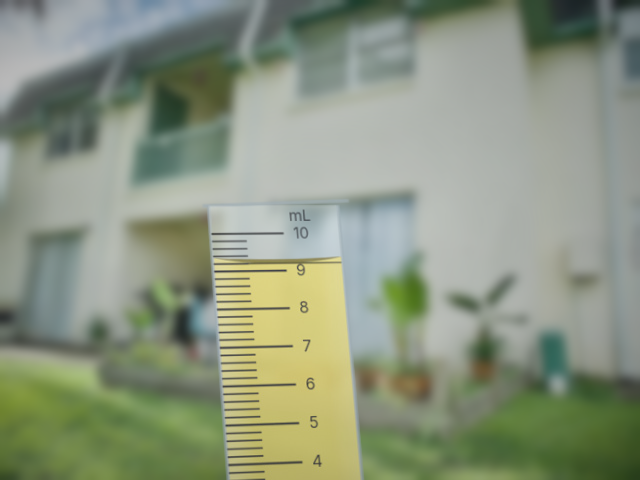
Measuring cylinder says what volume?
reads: 9.2 mL
